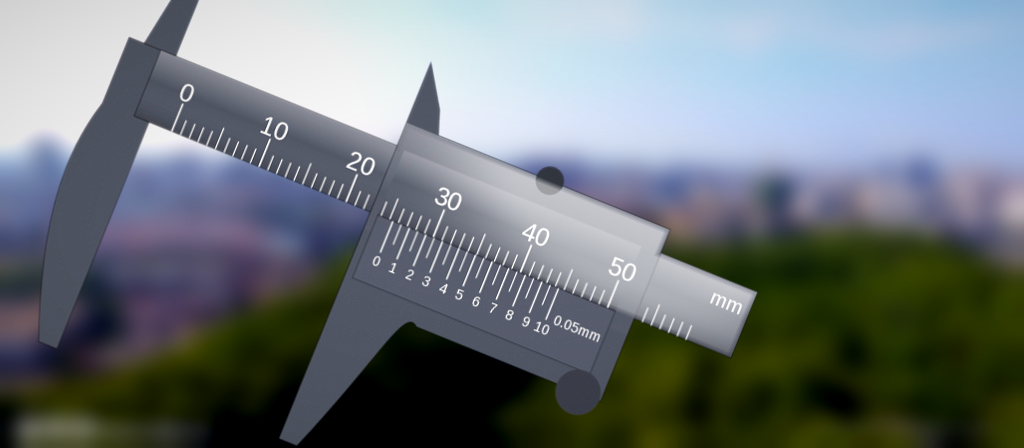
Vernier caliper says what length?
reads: 25.4 mm
